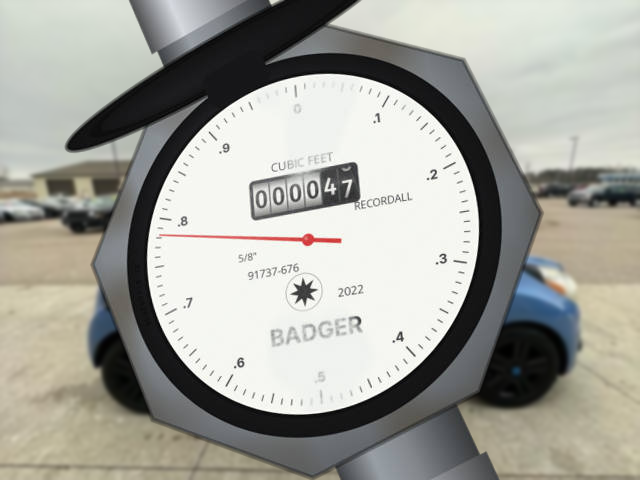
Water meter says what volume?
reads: 46.78 ft³
